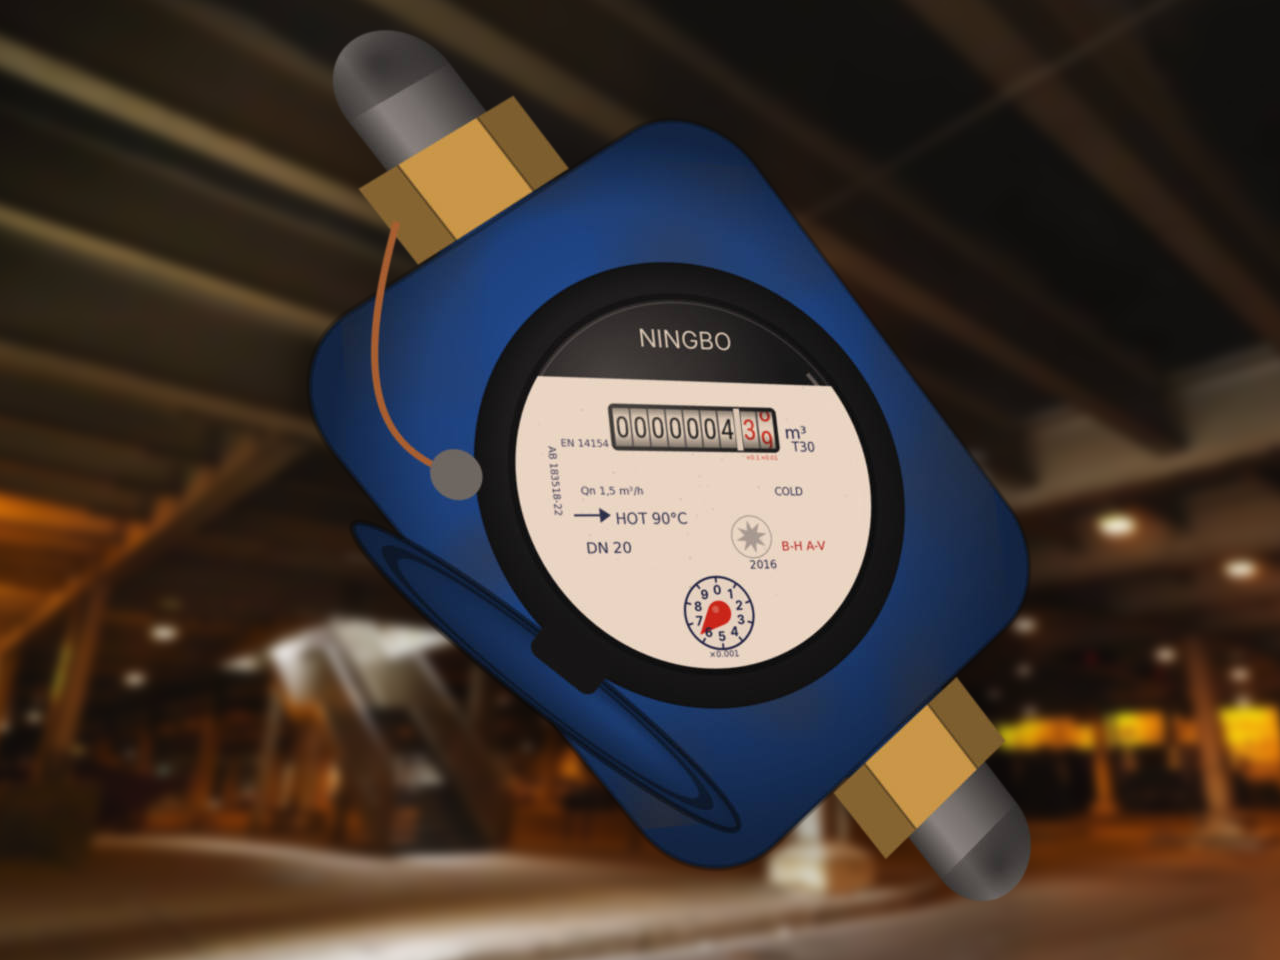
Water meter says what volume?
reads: 4.386 m³
